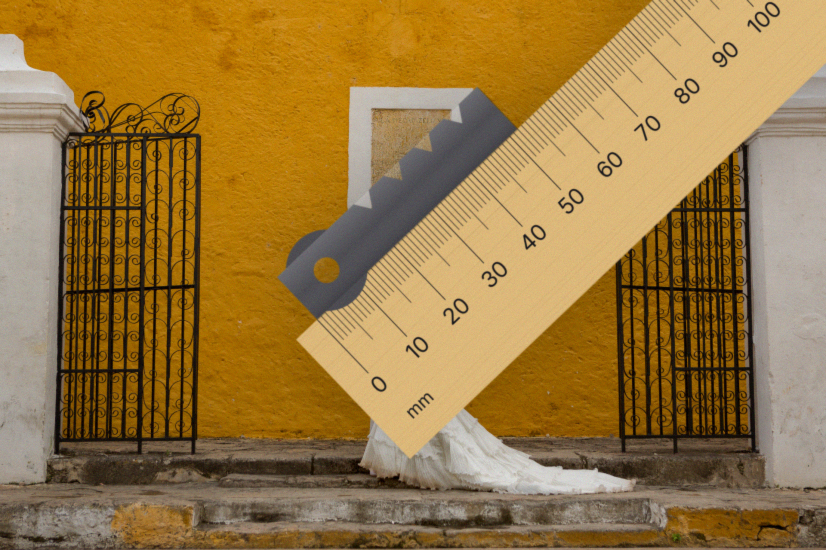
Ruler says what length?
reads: 52 mm
